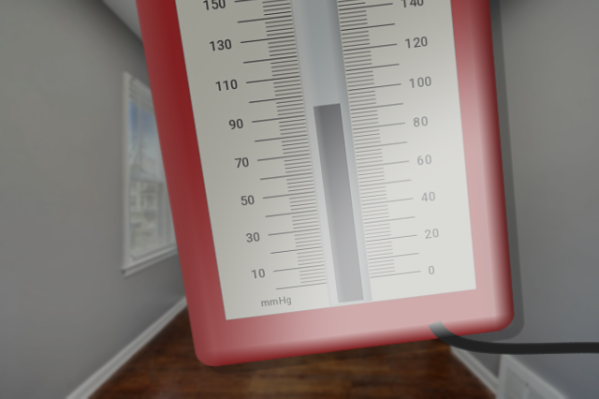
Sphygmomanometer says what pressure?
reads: 94 mmHg
